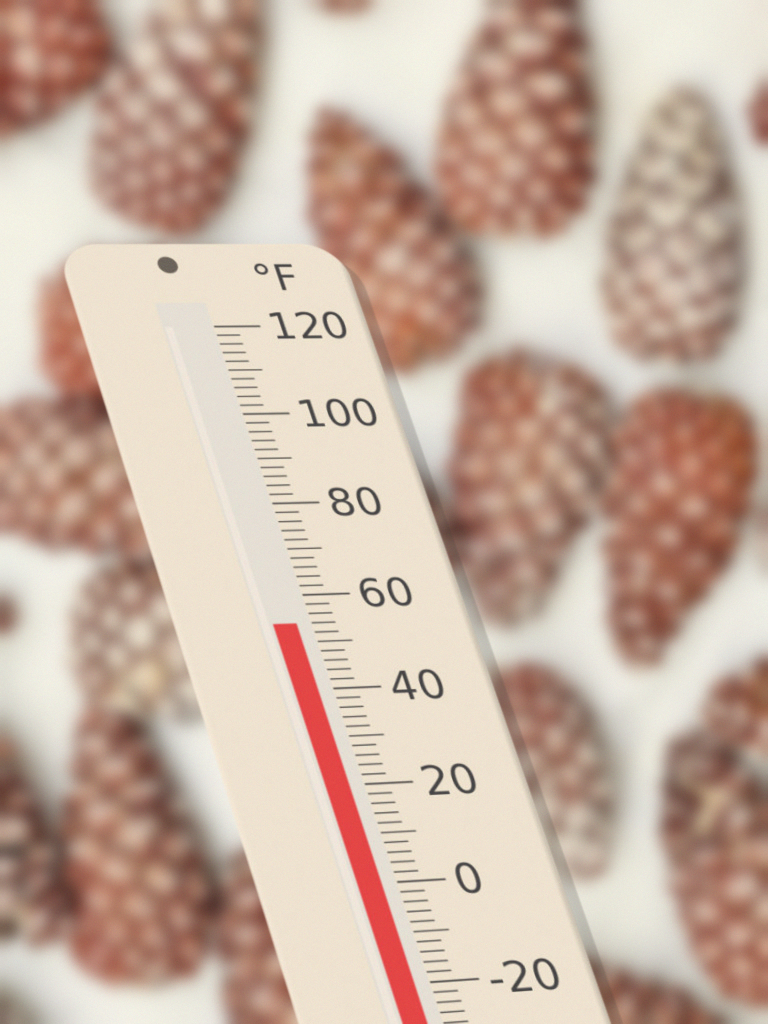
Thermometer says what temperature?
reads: 54 °F
